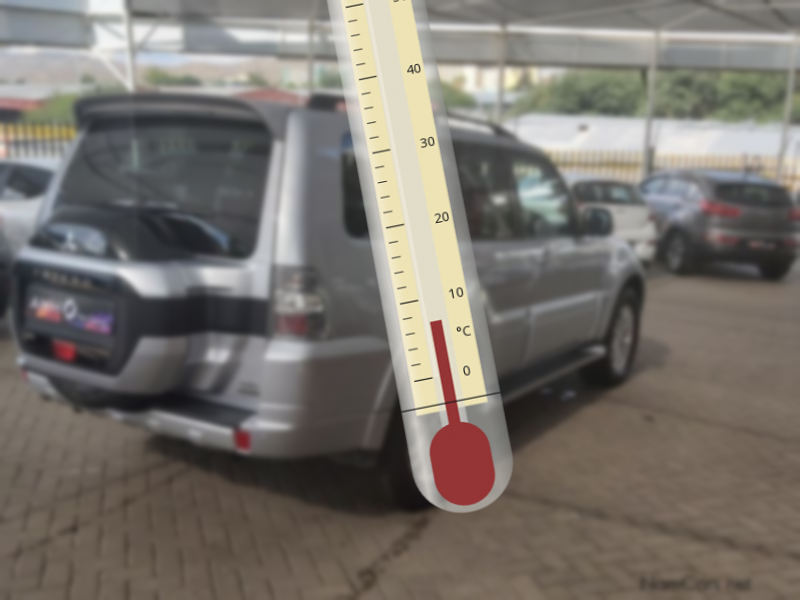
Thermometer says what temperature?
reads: 7 °C
